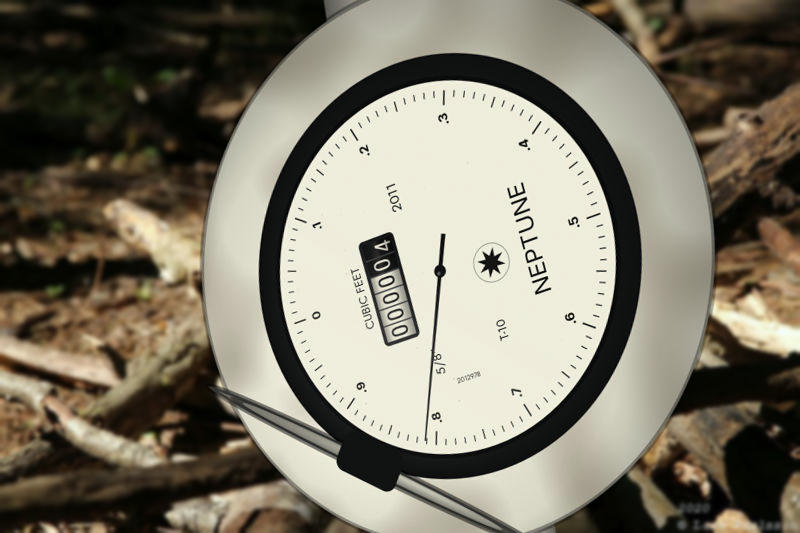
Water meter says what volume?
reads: 3.81 ft³
